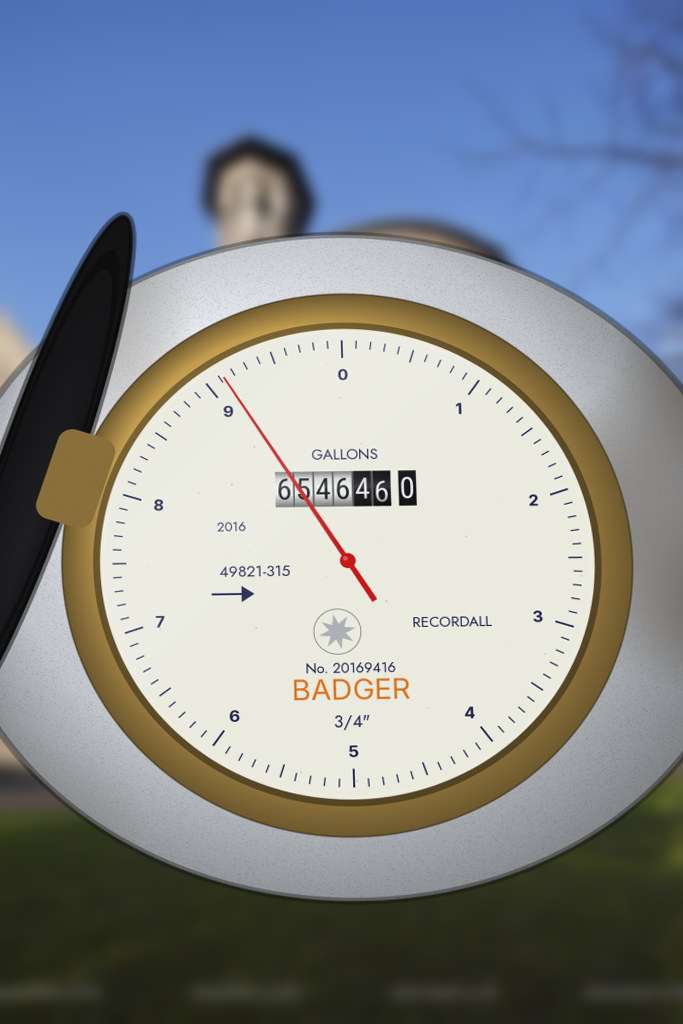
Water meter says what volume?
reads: 6546459.1 gal
